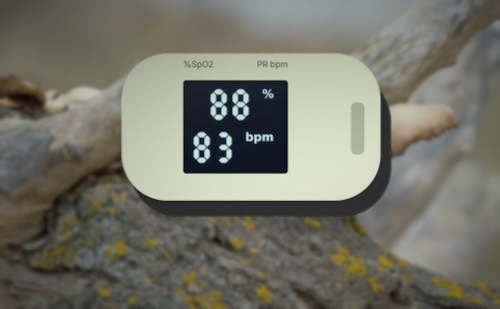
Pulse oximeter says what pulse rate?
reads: 83 bpm
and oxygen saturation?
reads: 88 %
